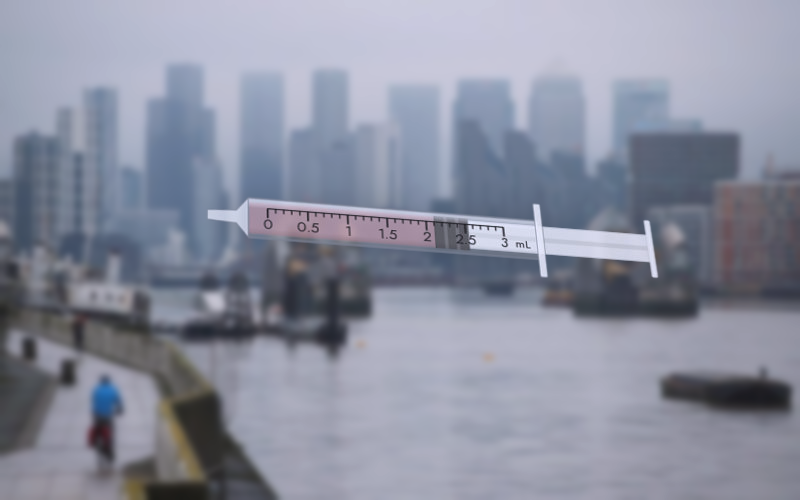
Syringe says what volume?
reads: 2.1 mL
